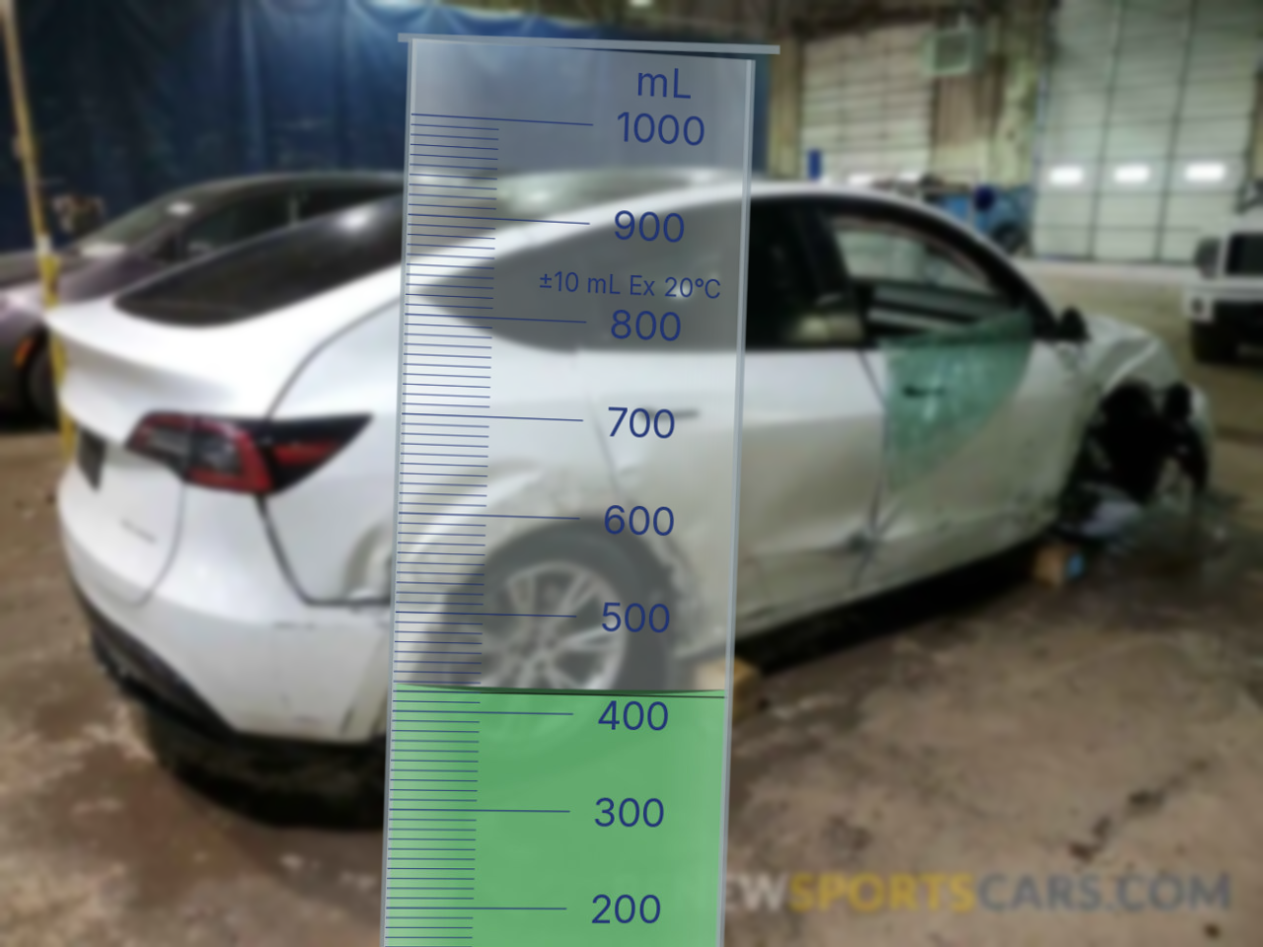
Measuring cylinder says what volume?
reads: 420 mL
